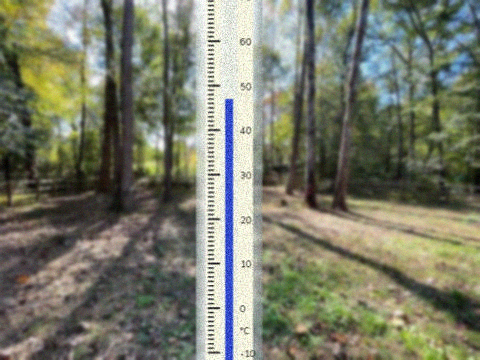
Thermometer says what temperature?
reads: 47 °C
